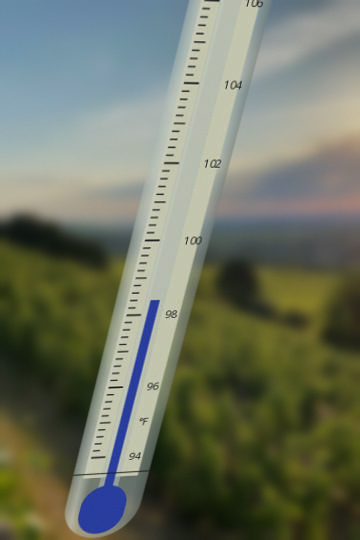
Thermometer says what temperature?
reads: 98.4 °F
